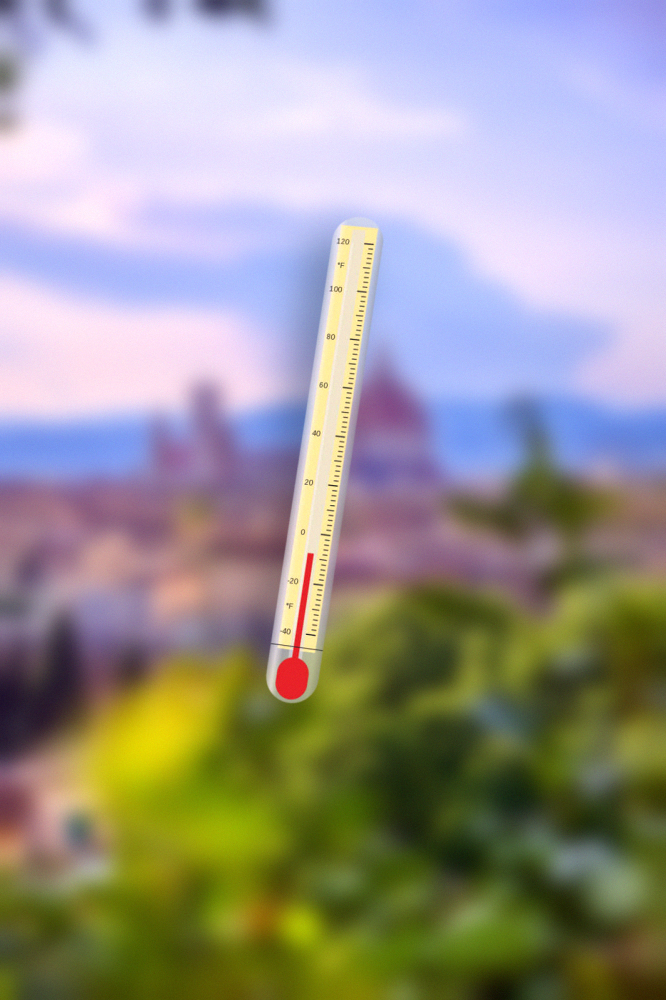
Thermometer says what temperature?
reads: -8 °F
